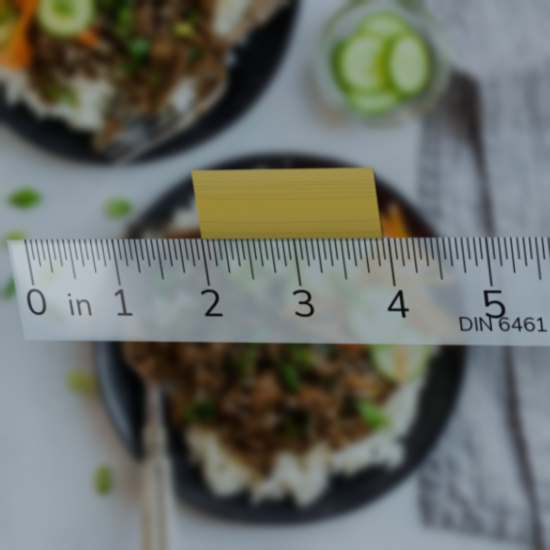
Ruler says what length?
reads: 1.9375 in
